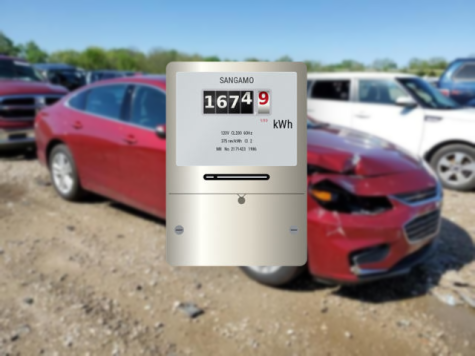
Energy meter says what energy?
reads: 1674.9 kWh
